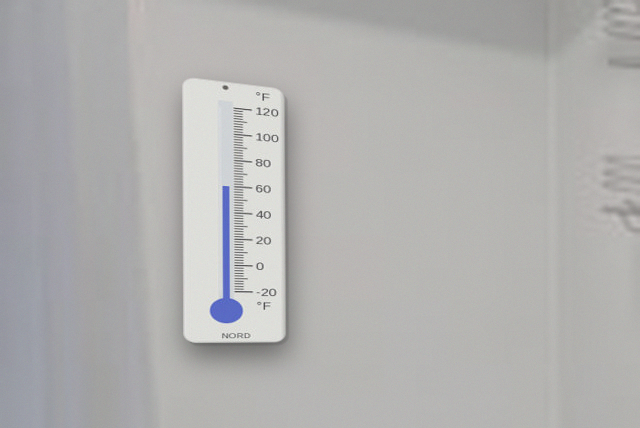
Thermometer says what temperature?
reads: 60 °F
